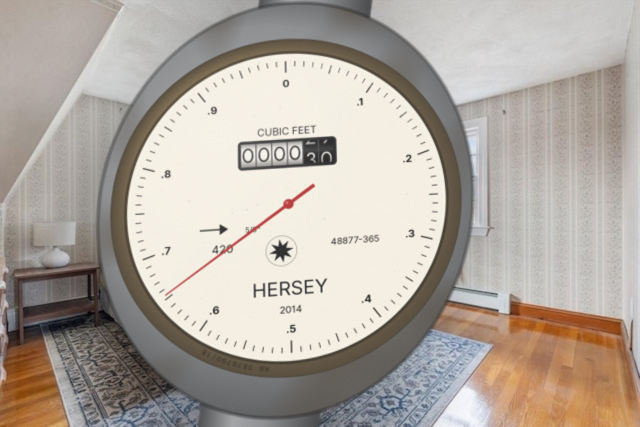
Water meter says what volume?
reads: 29.65 ft³
